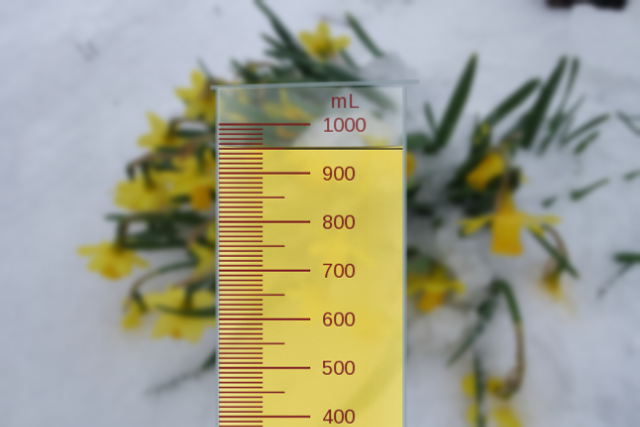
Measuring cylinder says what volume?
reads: 950 mL
